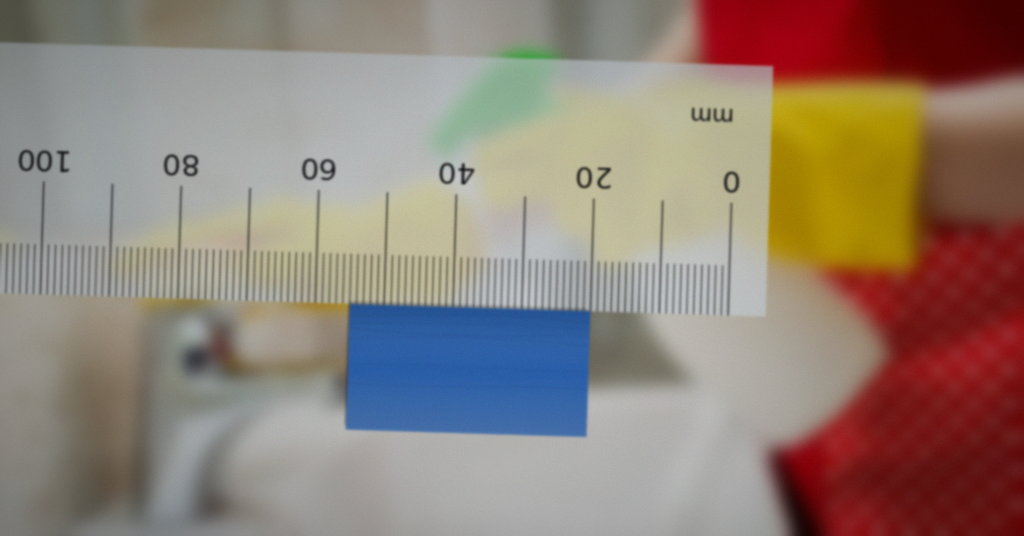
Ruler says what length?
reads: 35 mm
